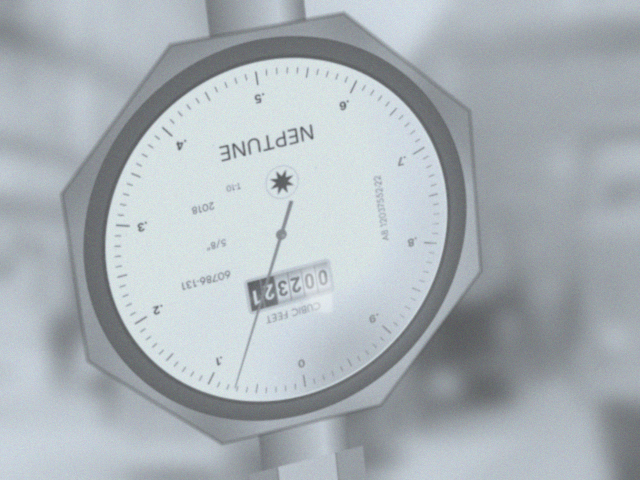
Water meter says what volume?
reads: 2321.07 ft³
